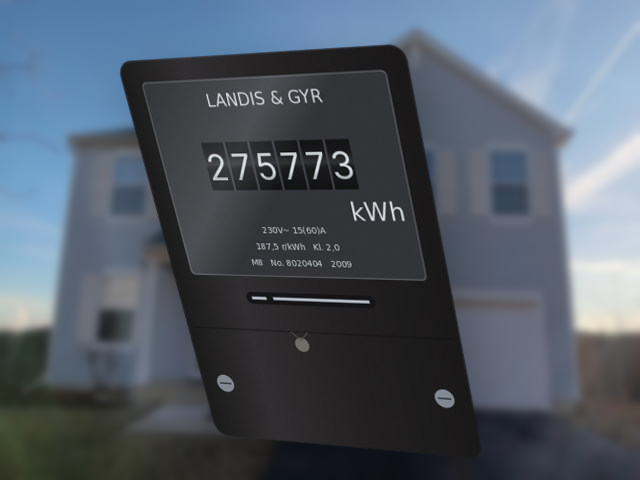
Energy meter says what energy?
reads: 275773 kWh
